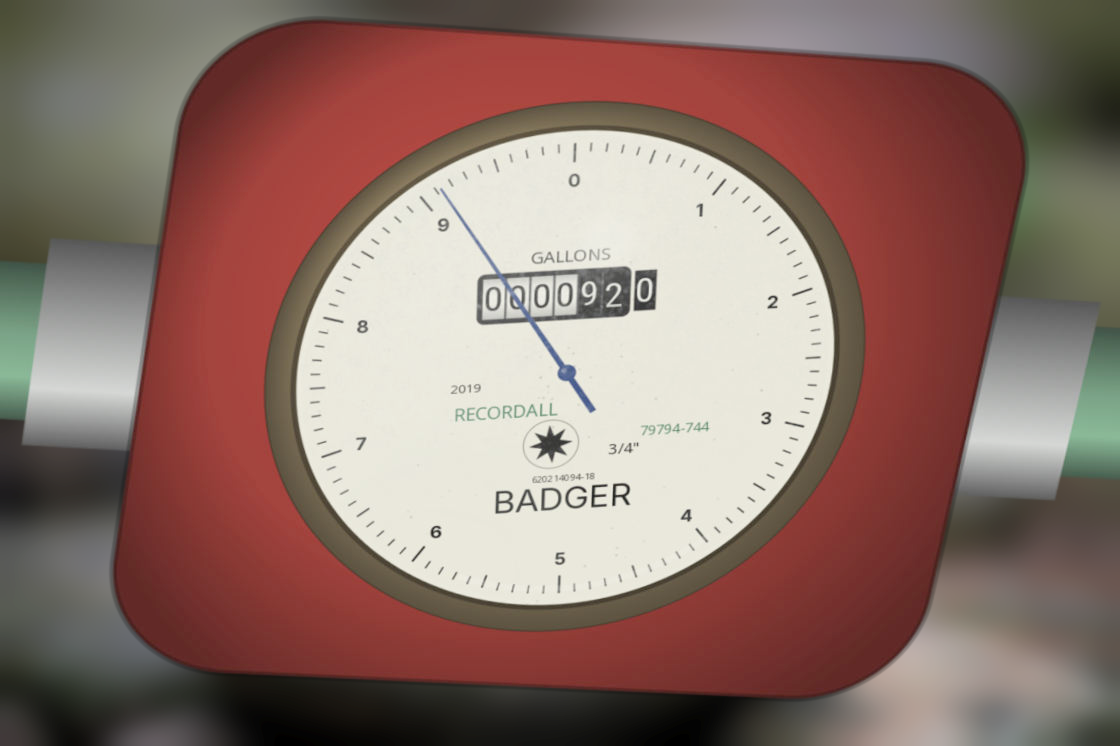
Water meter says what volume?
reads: 919.1 gal
